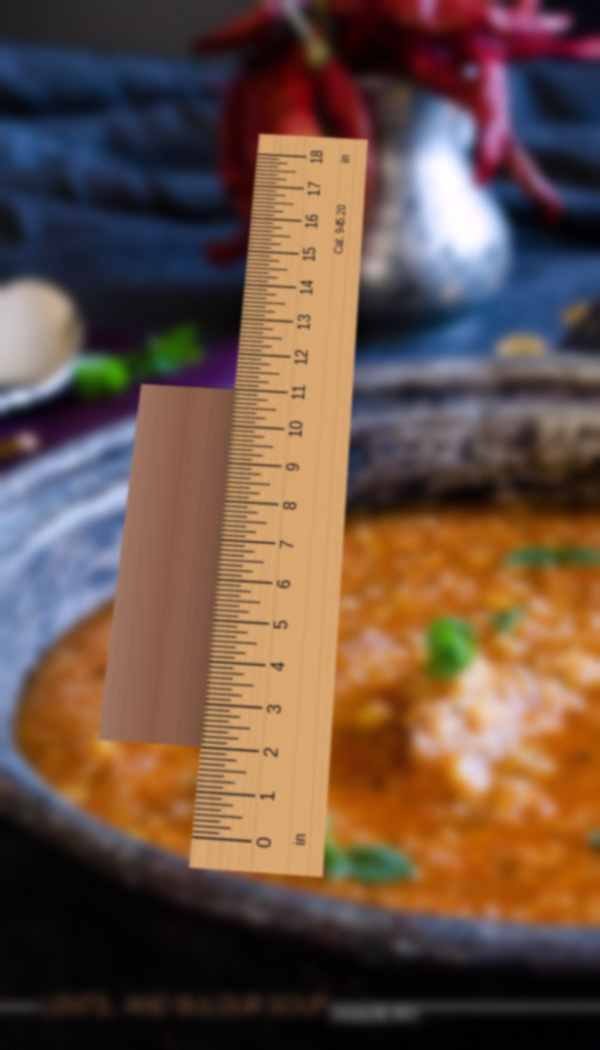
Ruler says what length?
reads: 9 in
